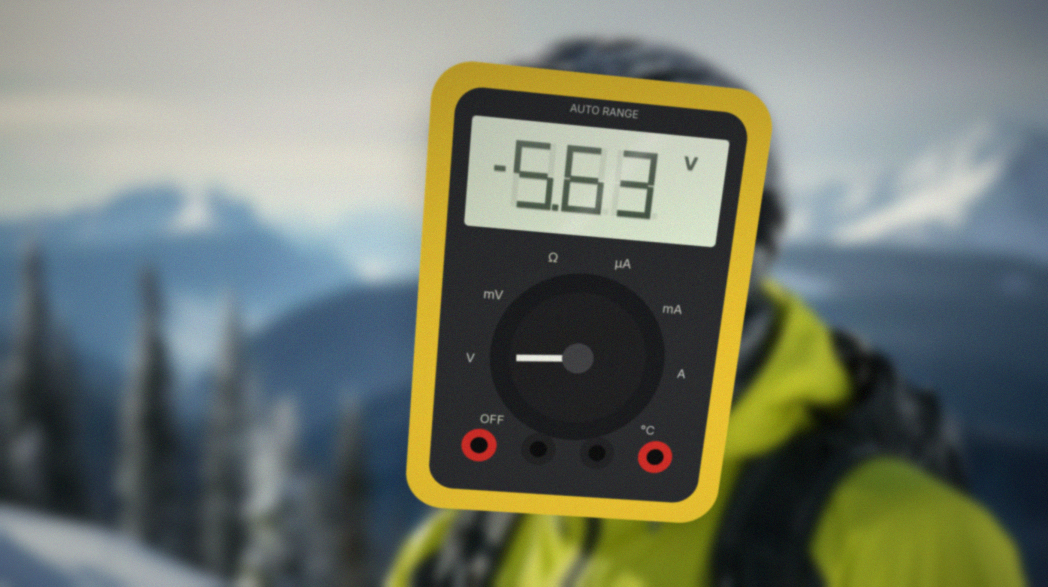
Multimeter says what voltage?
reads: -5.63 V
